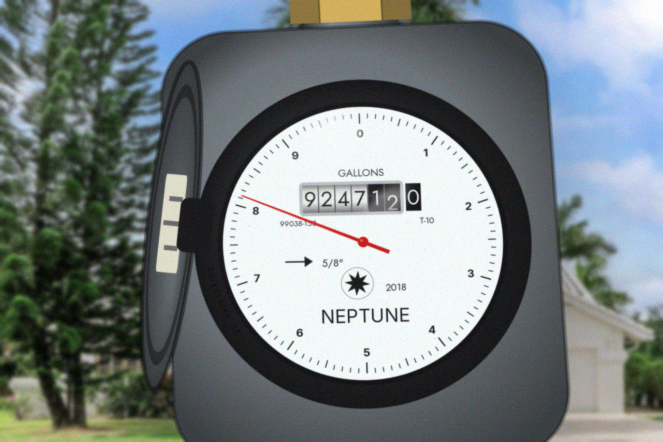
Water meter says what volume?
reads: 9247118.1 gal
